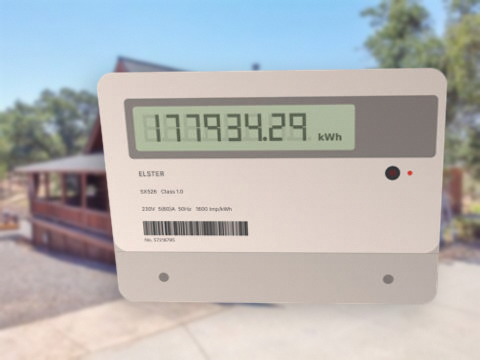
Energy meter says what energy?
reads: 177934.29 kWh
